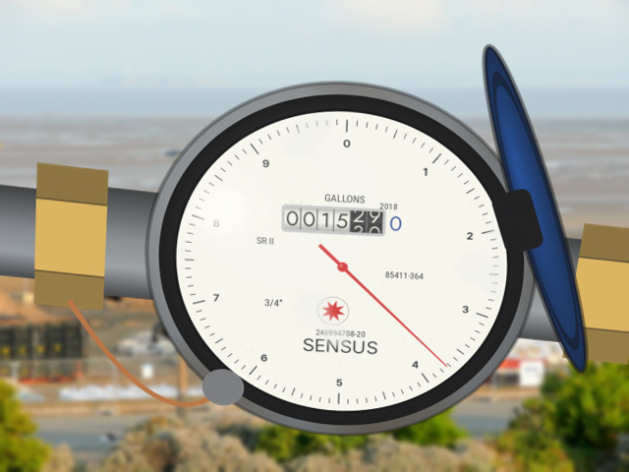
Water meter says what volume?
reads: 15293.7 gal
